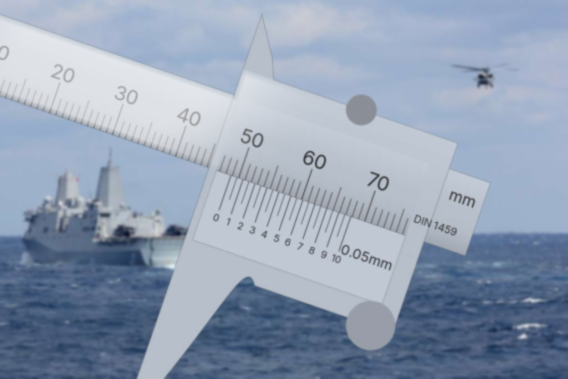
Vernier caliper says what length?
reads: 48.8 mm
